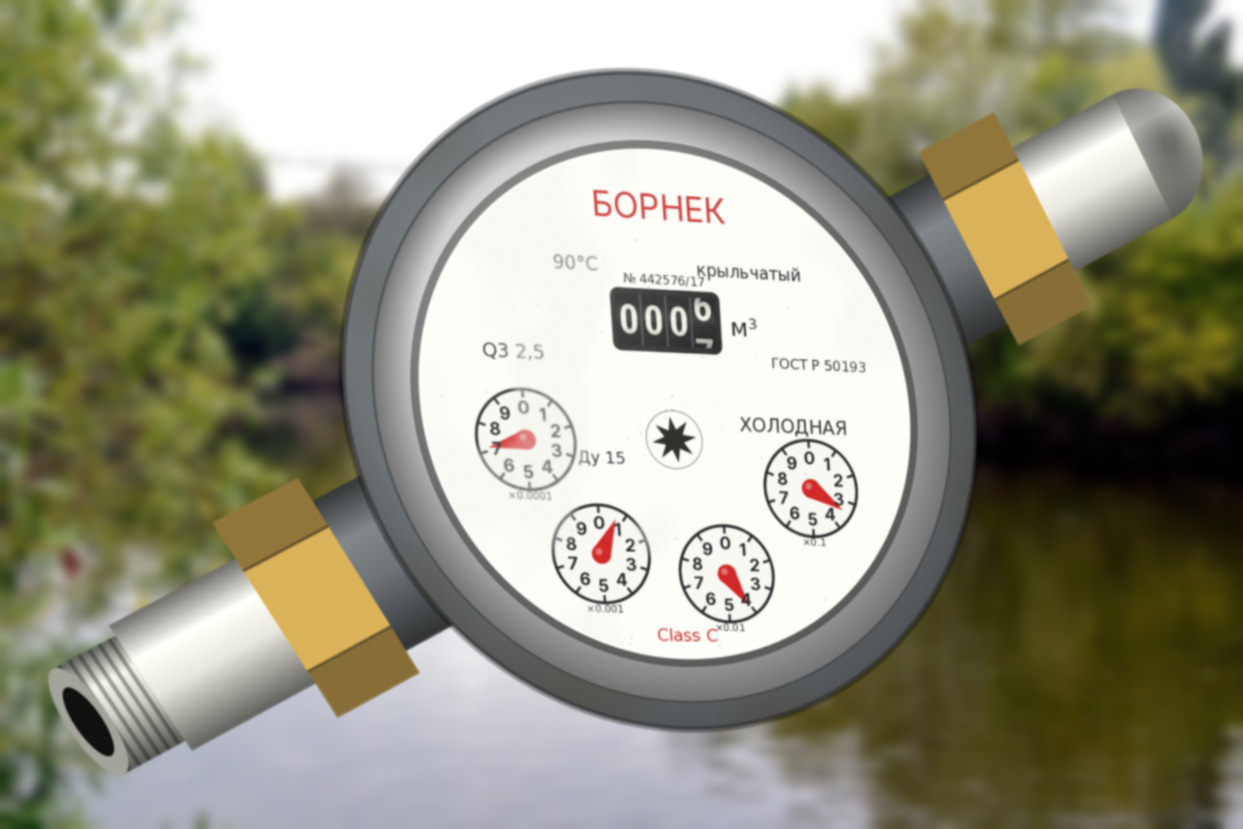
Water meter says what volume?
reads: 6.3407 m³
